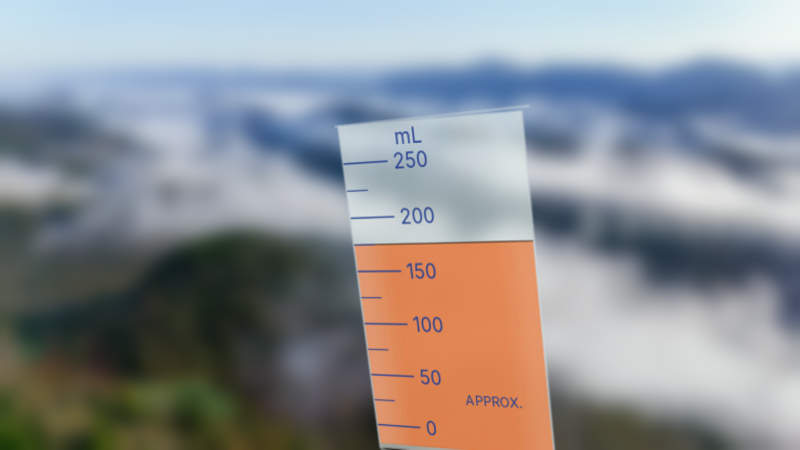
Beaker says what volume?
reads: 175 mL
